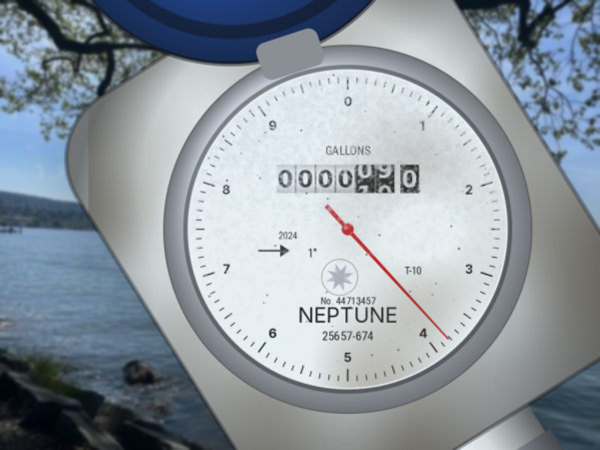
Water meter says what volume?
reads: 93.8 gal
